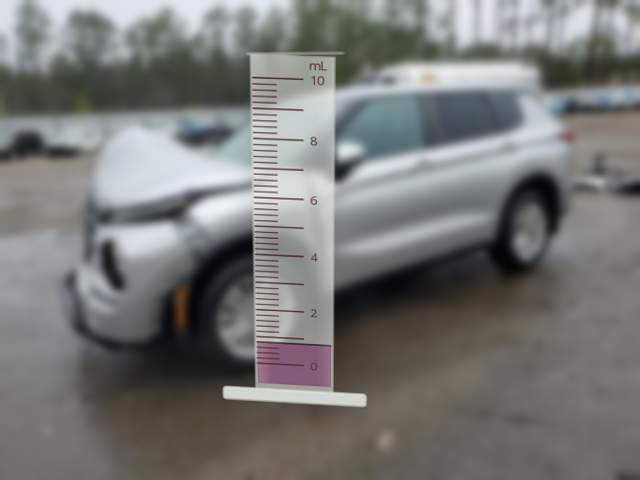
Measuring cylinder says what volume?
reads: 0.8 mL
